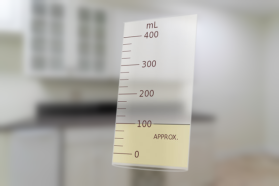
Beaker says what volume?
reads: 100 mL
